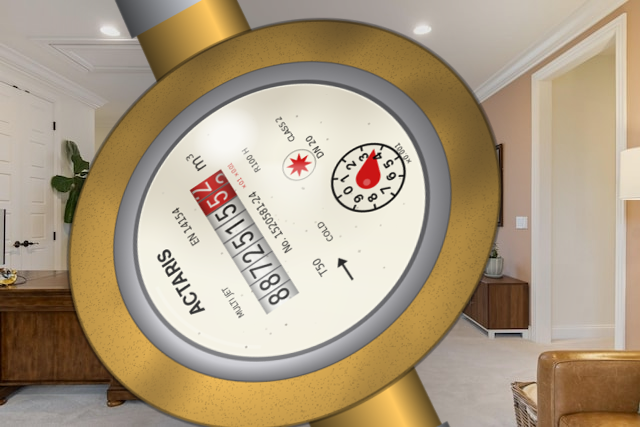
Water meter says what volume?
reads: 8872515.523 m³
